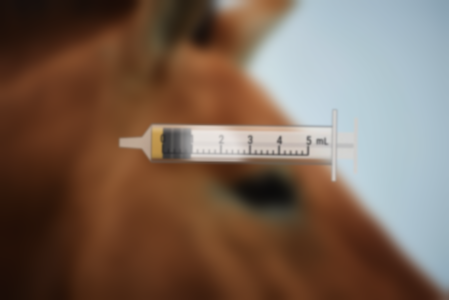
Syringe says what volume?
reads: 0 mL
